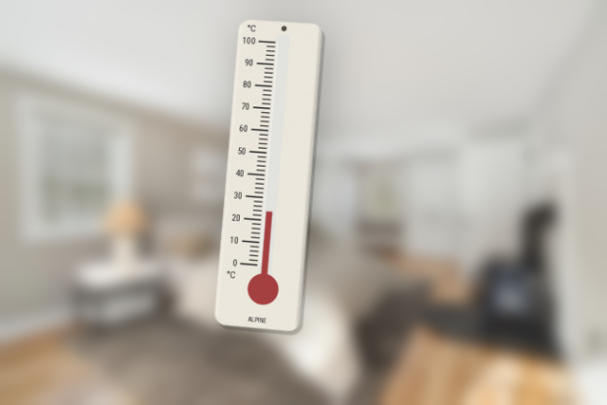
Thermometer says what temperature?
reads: 24 °C
